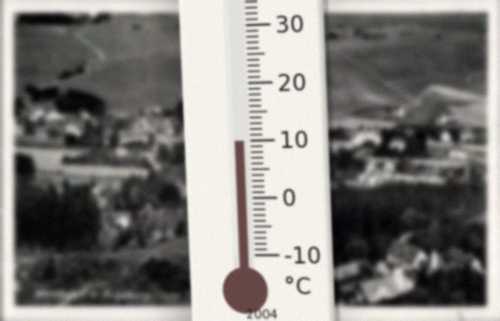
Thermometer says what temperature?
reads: 10 °C
